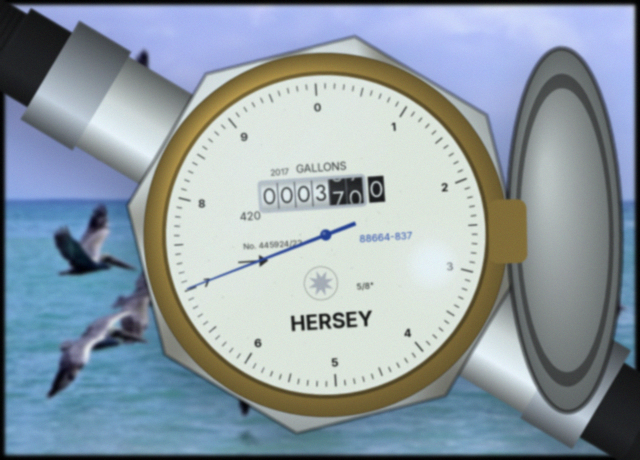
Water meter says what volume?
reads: 3697.0 gal
